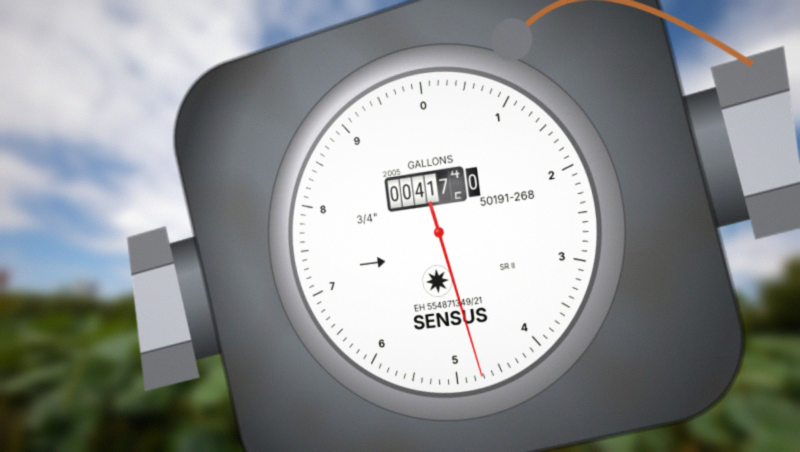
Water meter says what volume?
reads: 41744.7 gal
